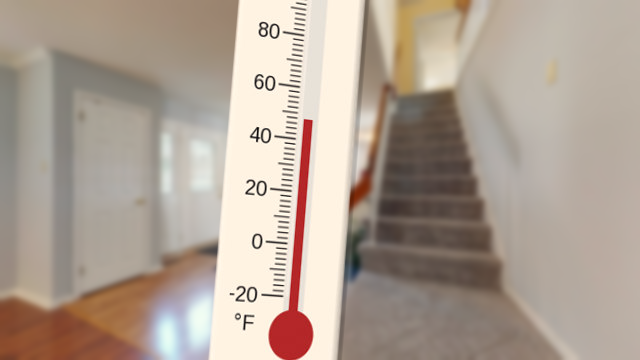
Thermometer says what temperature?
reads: 48 °F
